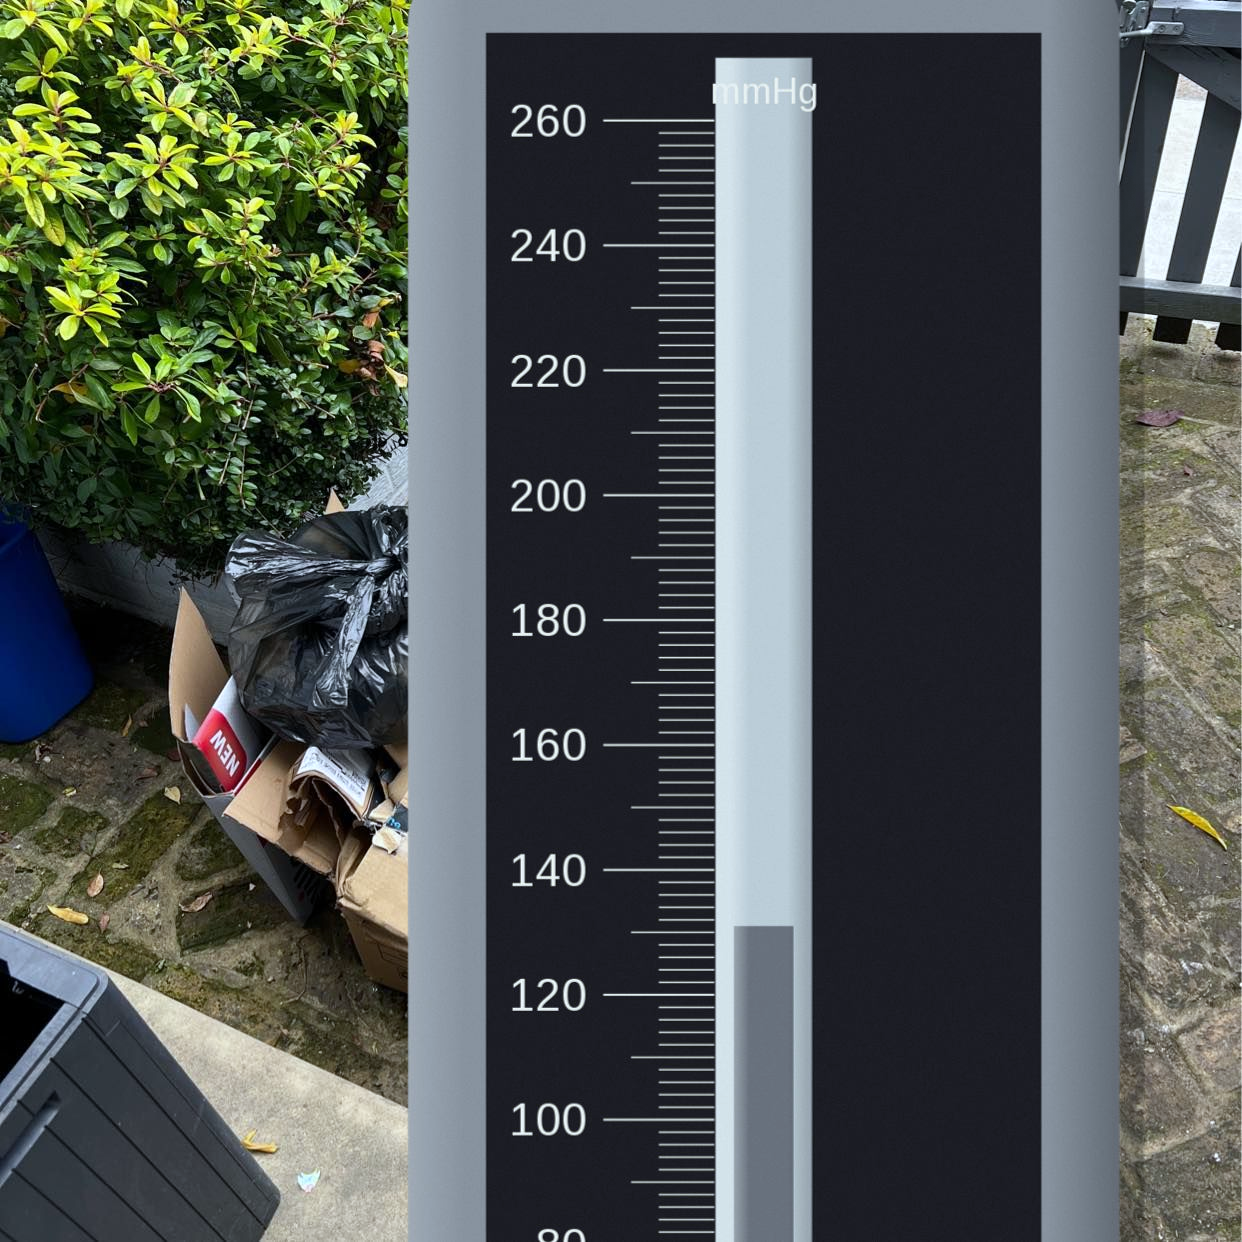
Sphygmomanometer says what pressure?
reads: 131 mmHg
